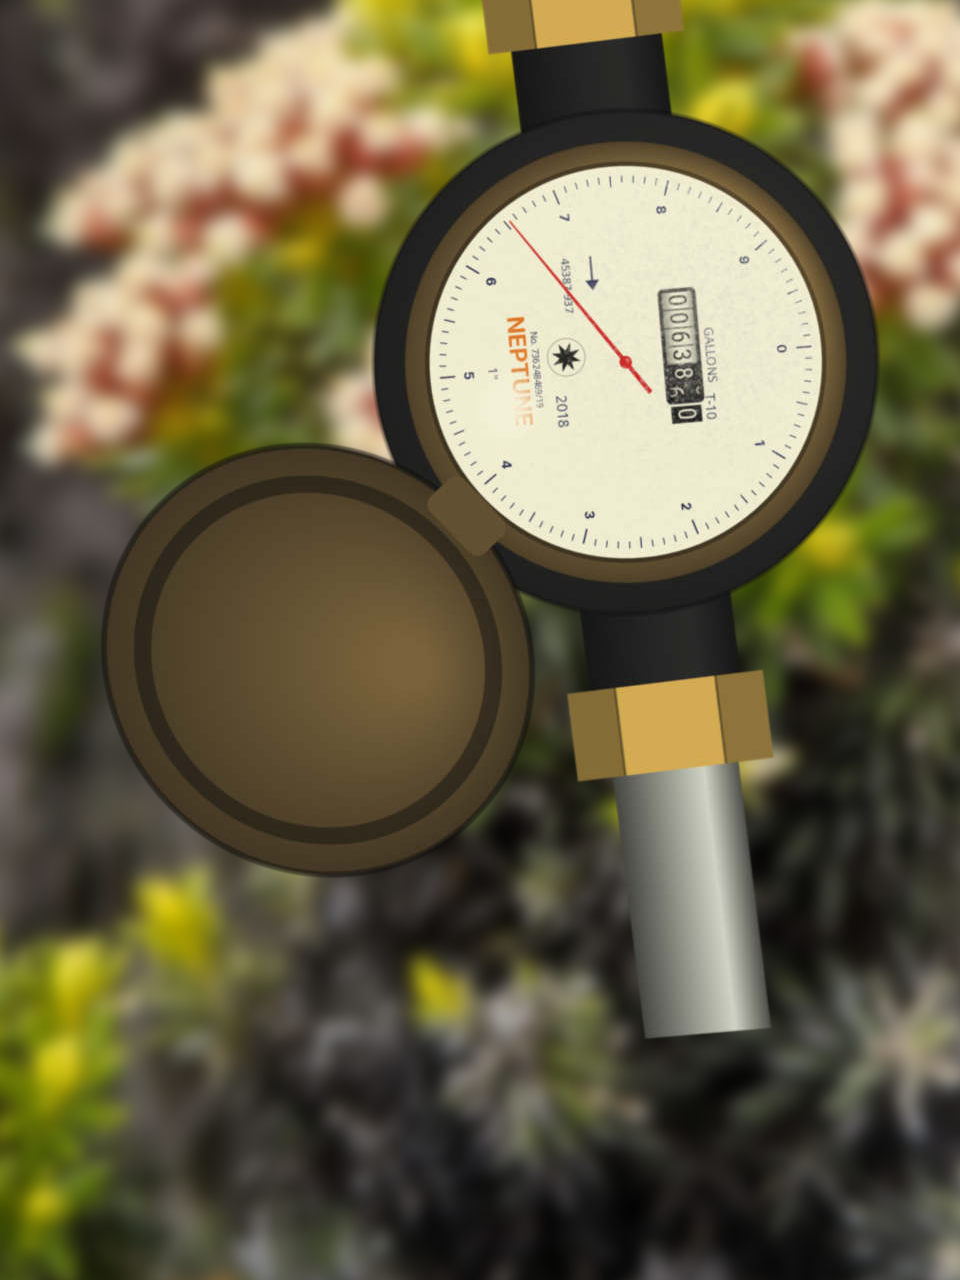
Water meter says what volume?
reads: 63856.5 gal
